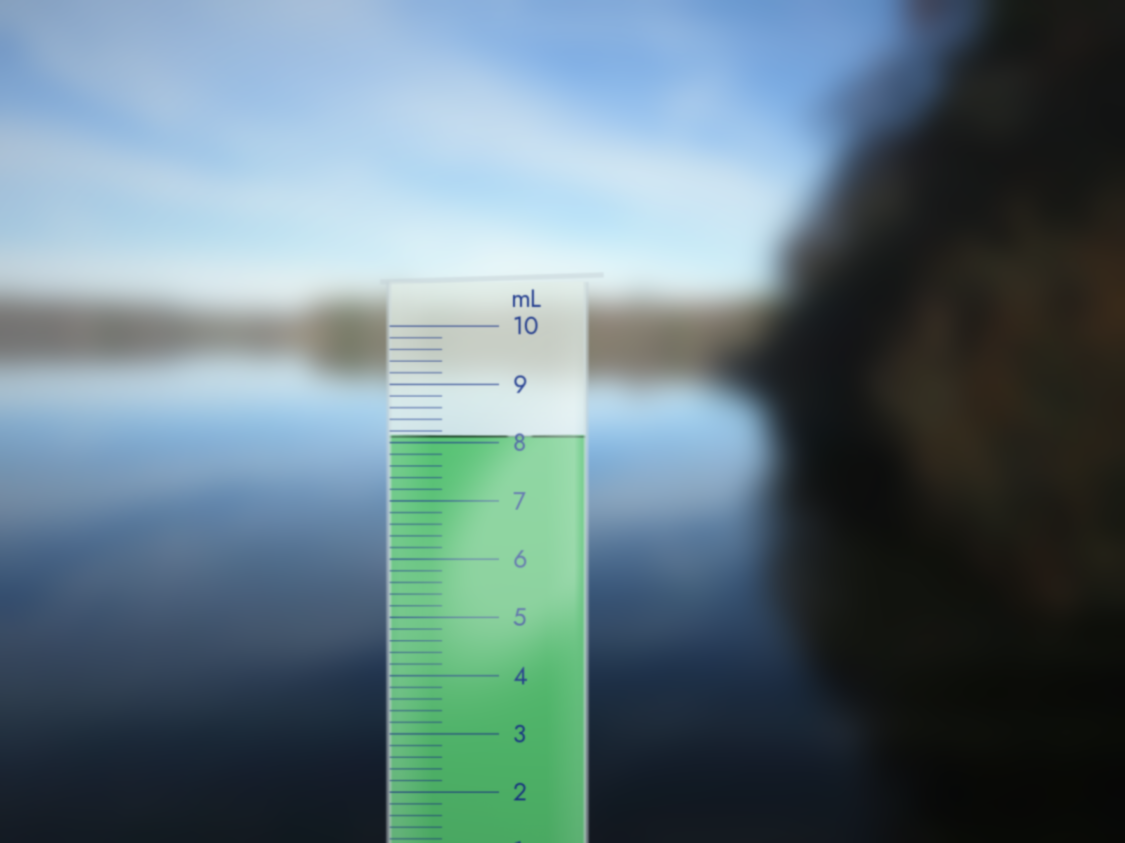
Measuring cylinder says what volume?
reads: 8.1 mL
